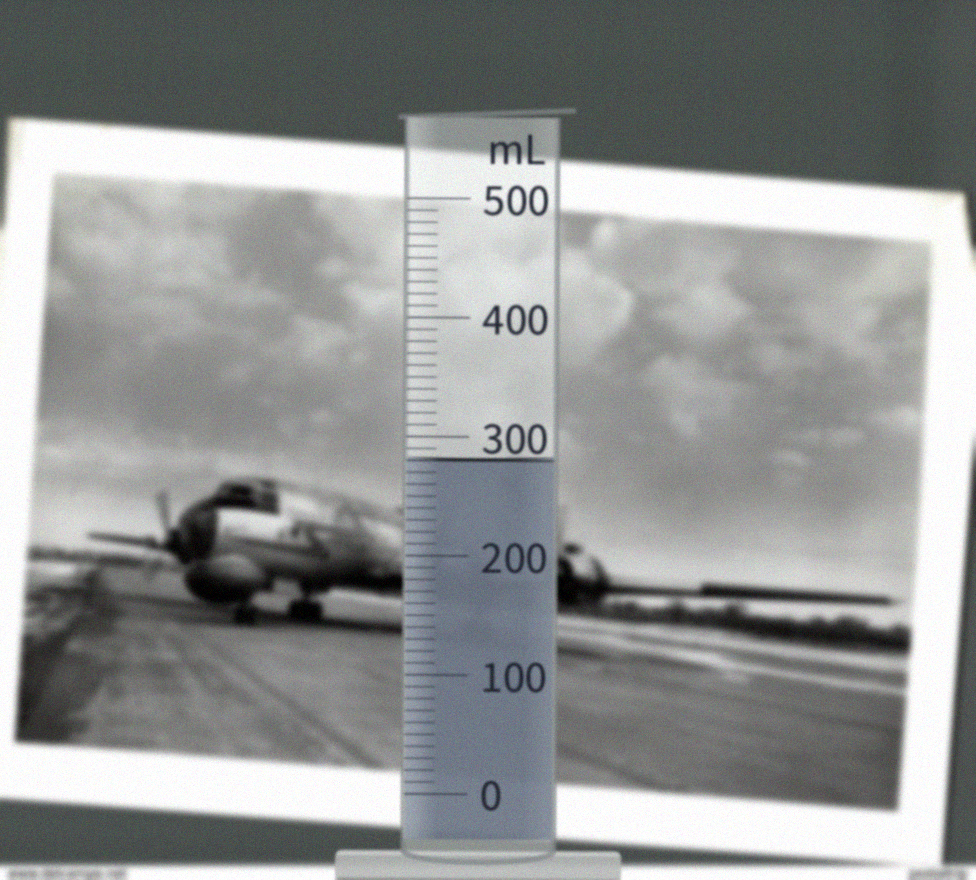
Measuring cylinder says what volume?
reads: 280 mL
